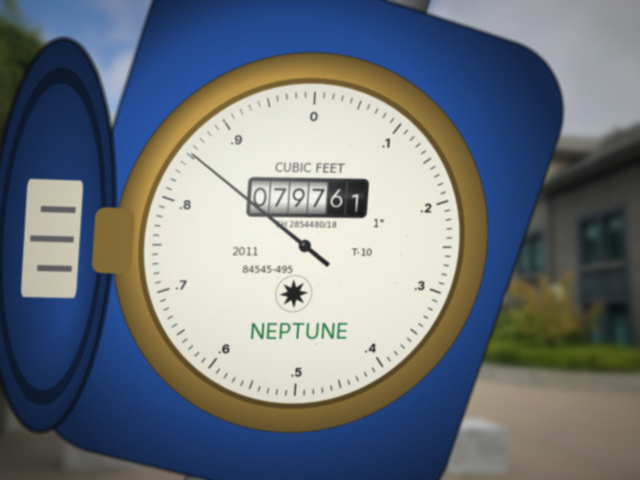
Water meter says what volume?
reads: 79760.85 ft³
